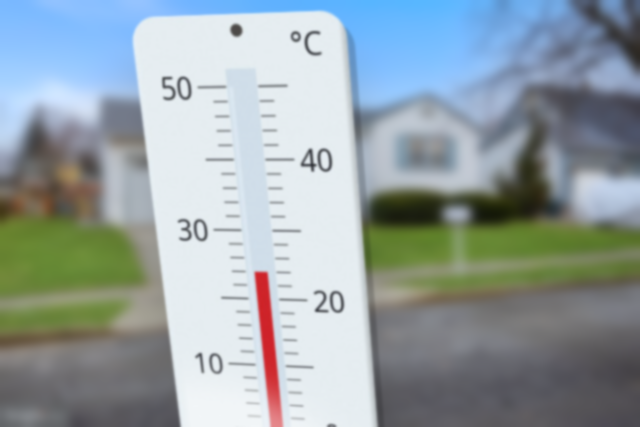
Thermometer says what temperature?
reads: 24 °C
